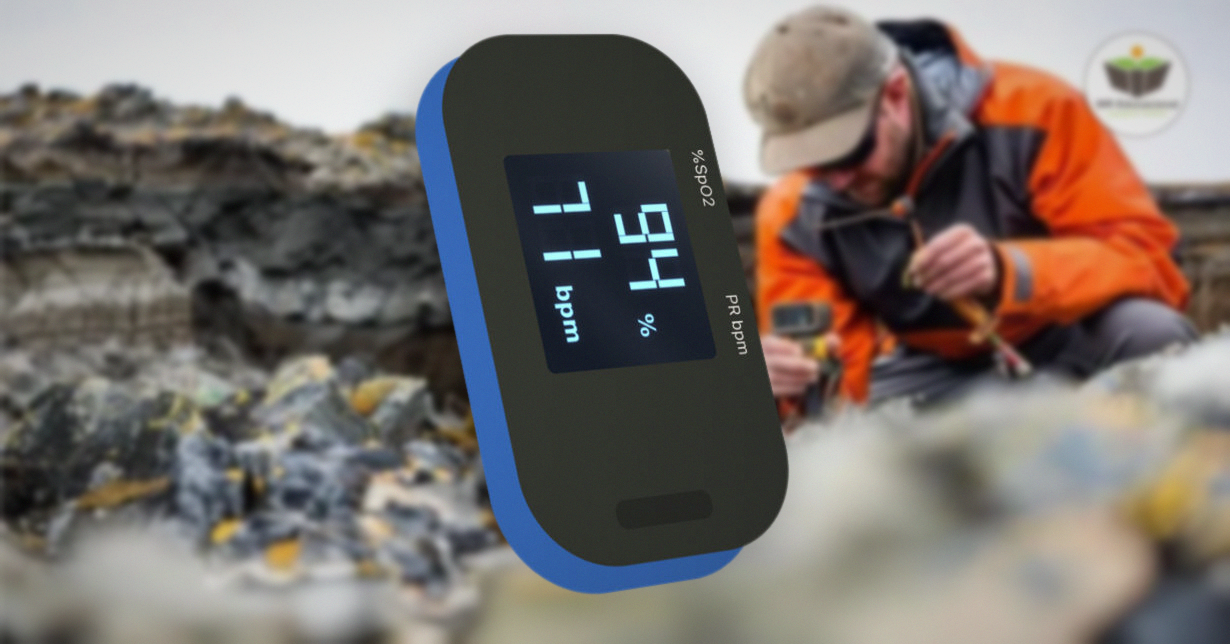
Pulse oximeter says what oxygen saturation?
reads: 94 %
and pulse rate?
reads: 71 bpm
